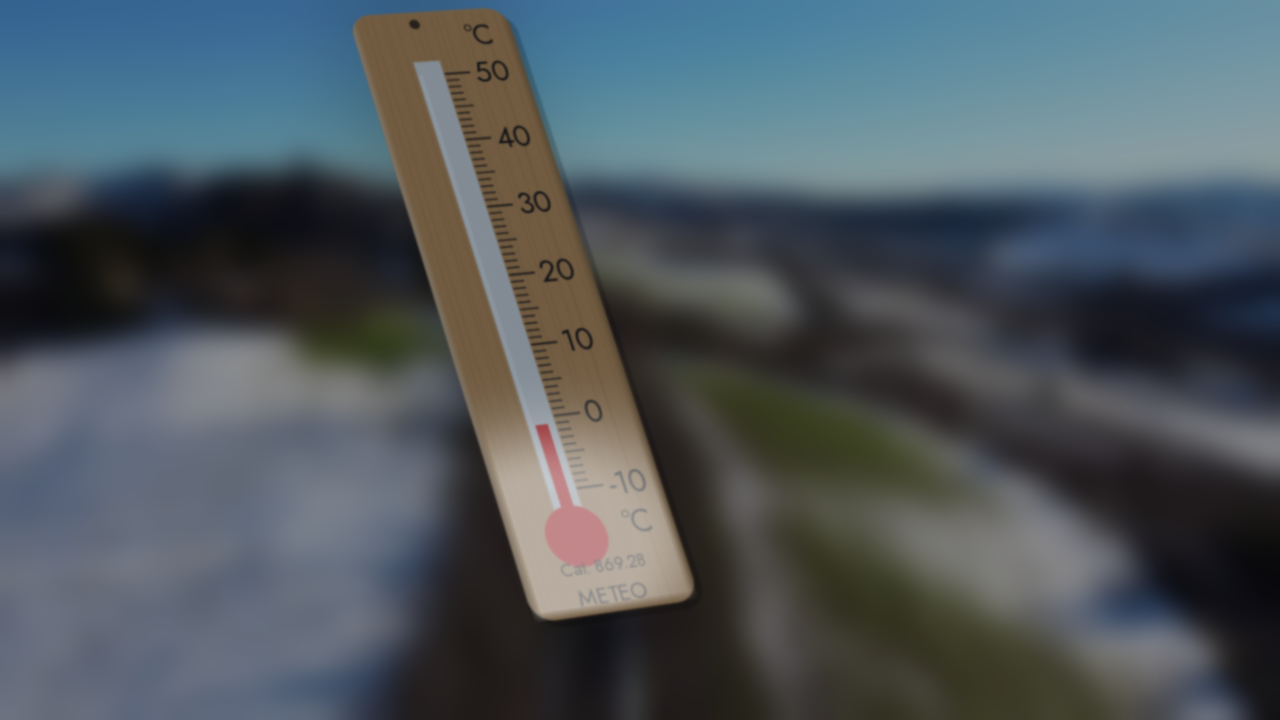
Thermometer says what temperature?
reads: -1 °C
